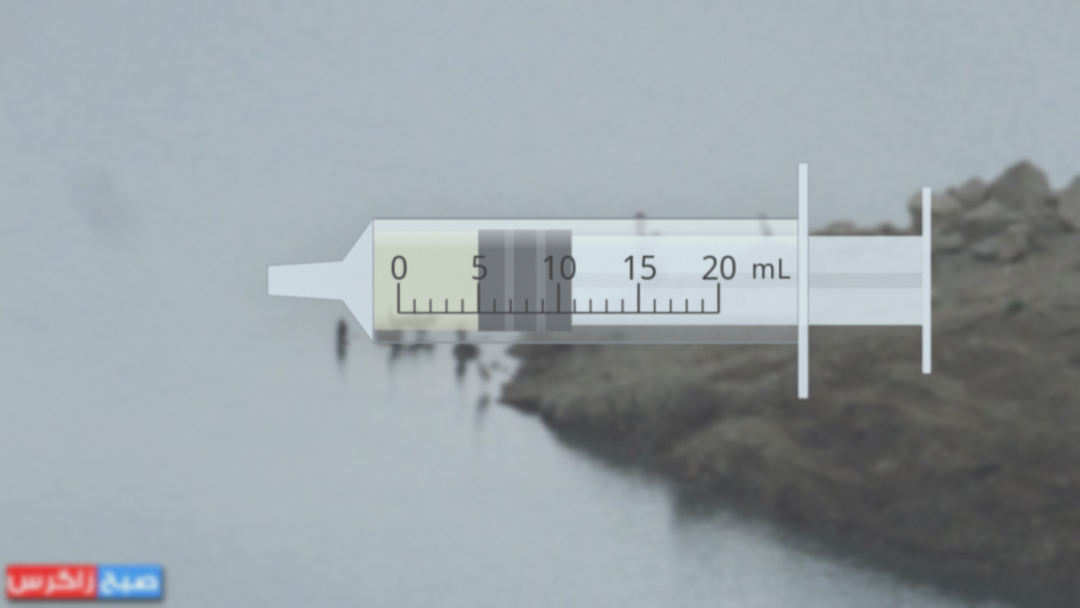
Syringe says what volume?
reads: 5 mL
